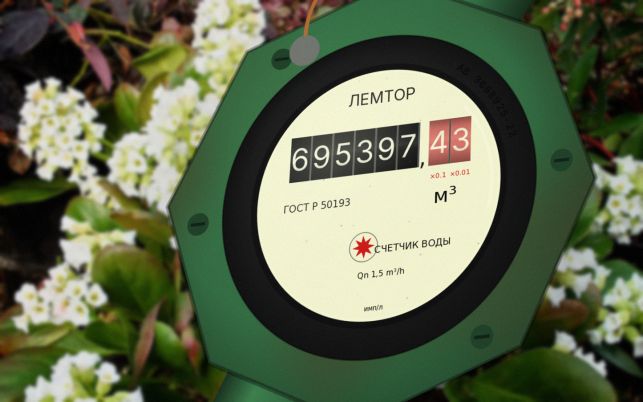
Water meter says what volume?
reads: 695397.43 m³
